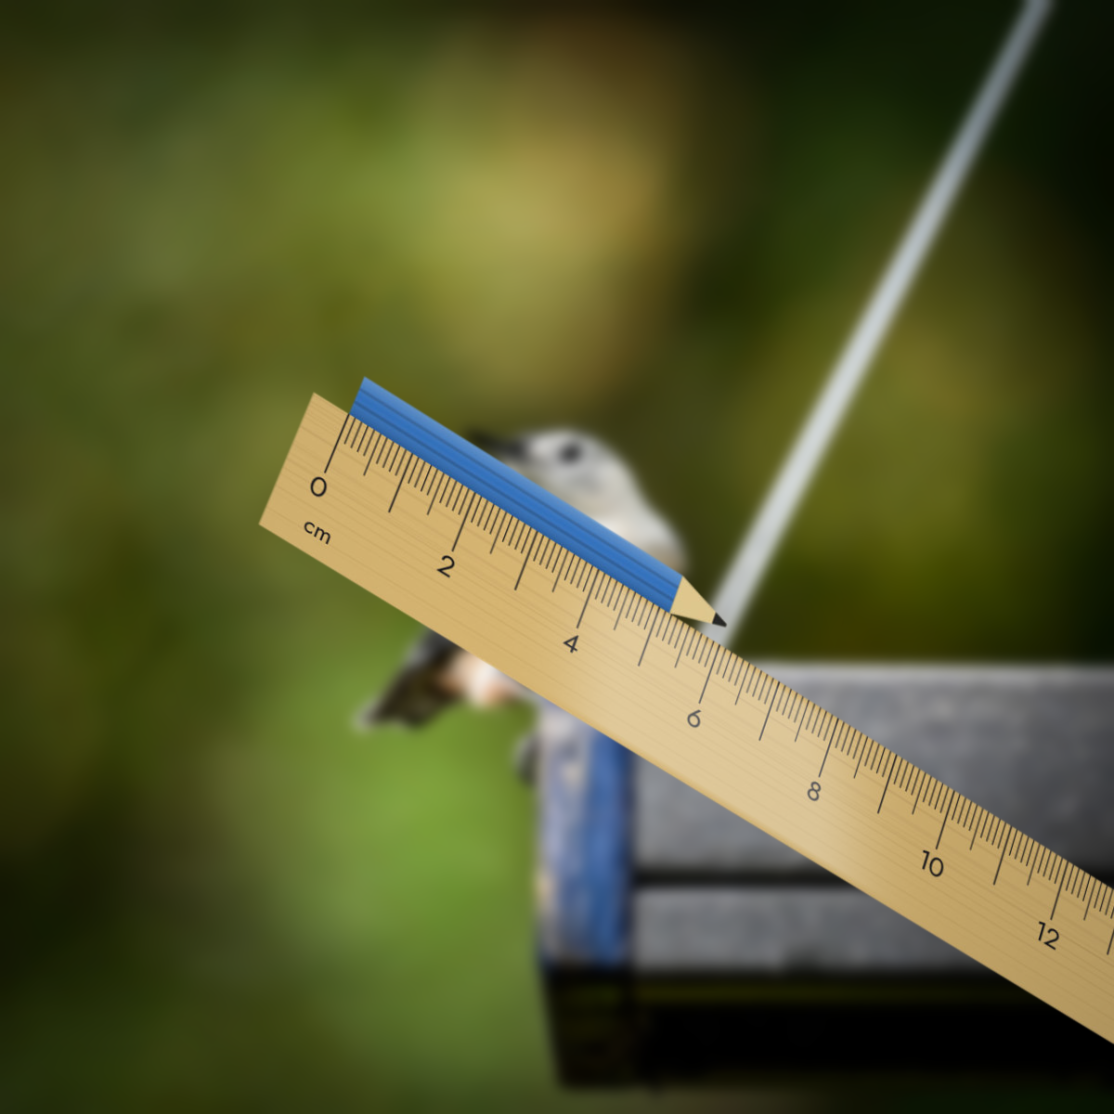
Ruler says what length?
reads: 6 cm
